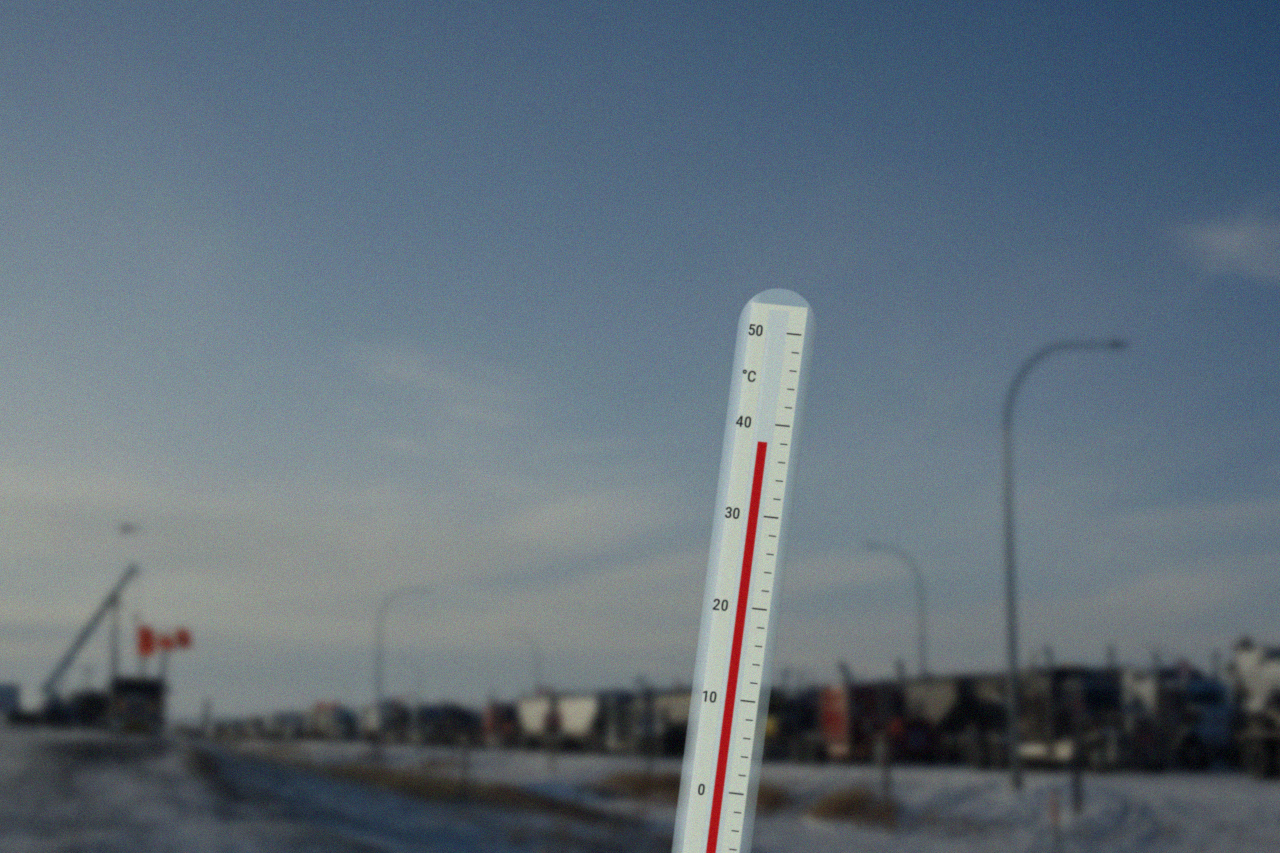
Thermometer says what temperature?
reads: 38 °C
